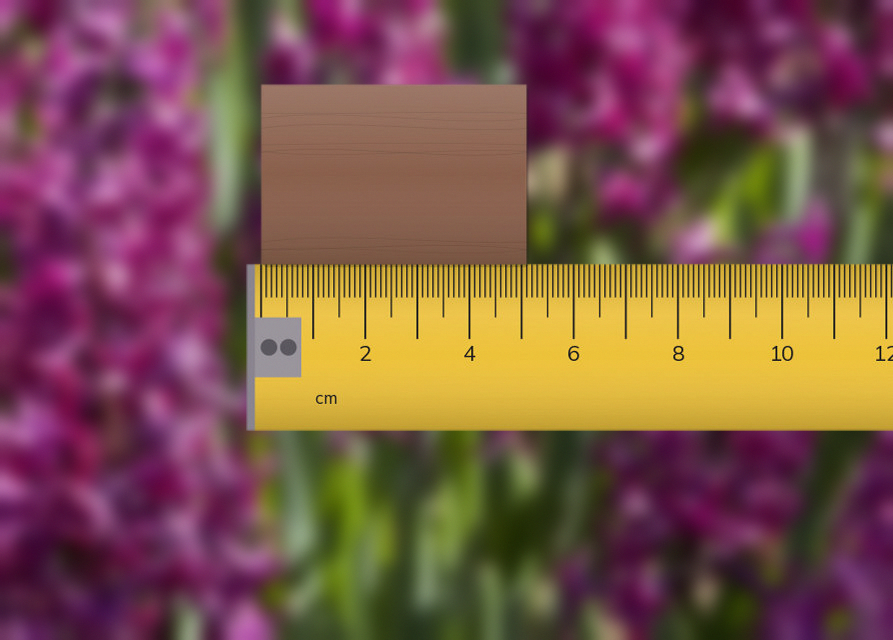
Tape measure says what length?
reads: 5.1 cm
